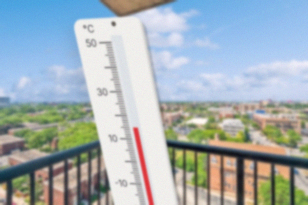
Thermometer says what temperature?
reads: 15 °C
